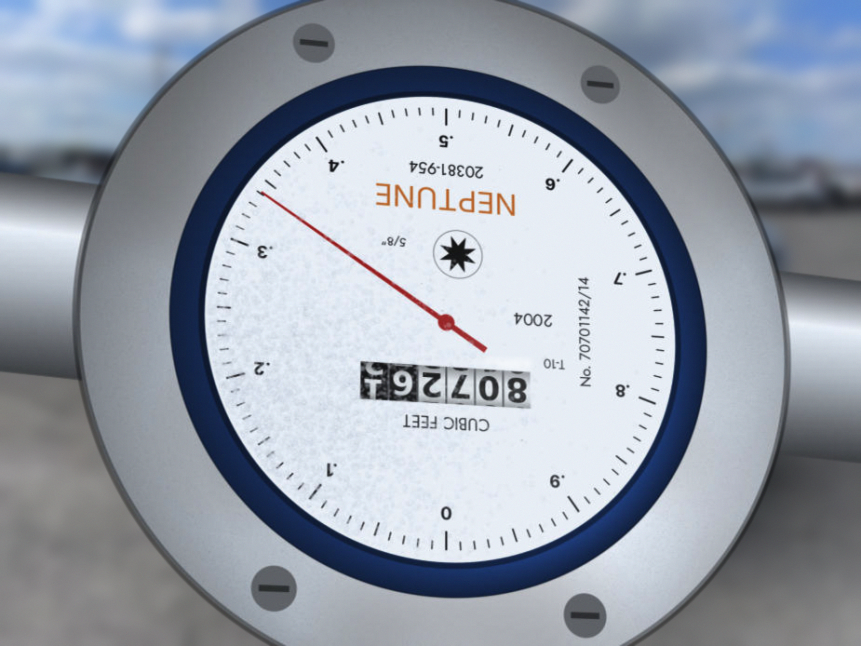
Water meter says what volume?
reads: 807261.34 ft³
